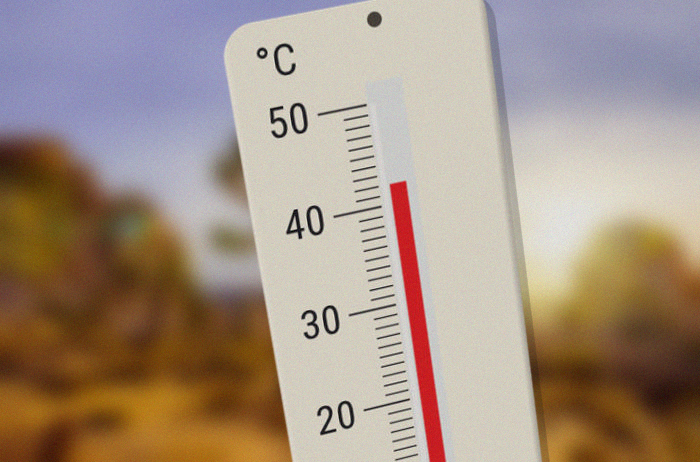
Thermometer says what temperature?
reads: 42 °C
